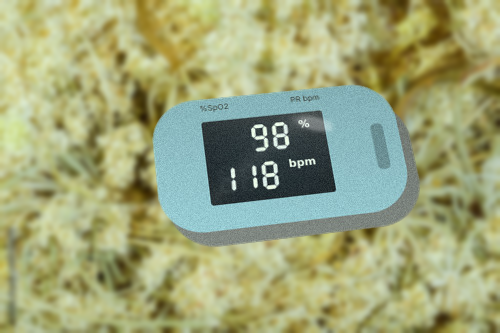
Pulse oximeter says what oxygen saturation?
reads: 98 %
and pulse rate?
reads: 118 bpm
